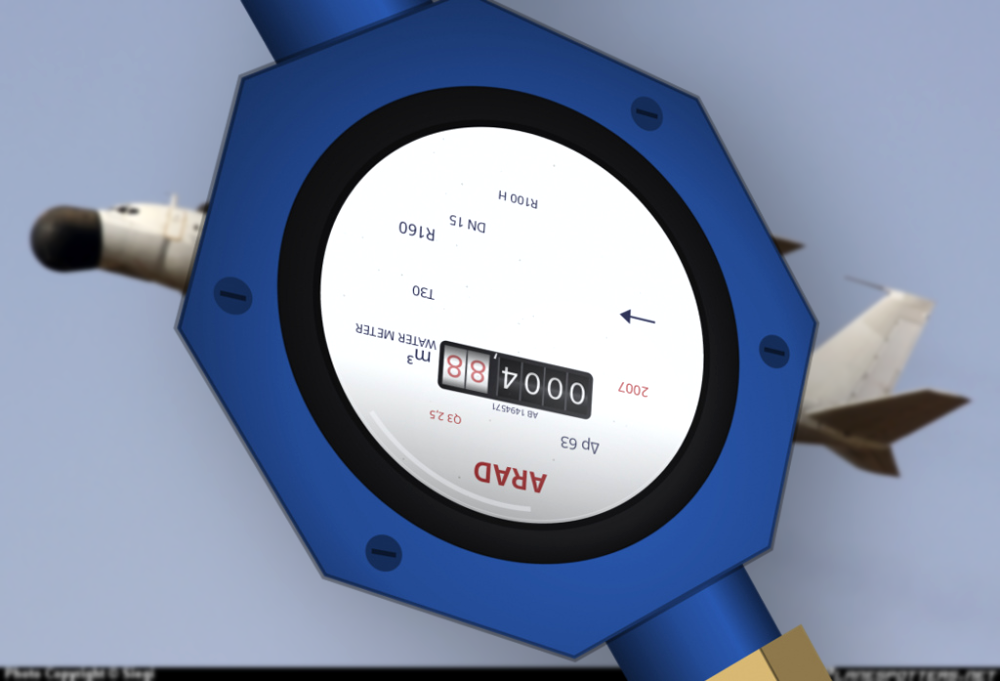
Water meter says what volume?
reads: 4.88 m³
